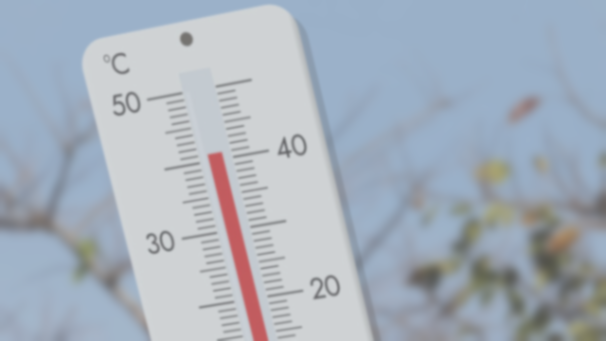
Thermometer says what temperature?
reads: 41 °C
